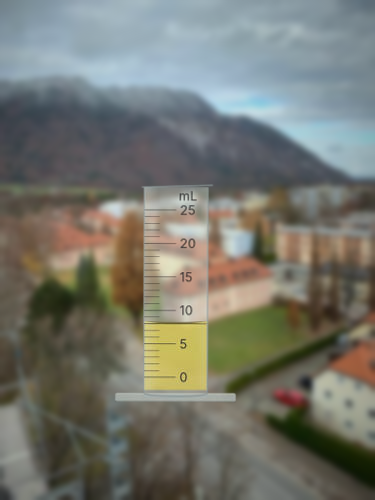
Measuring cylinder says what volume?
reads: 8 mL
